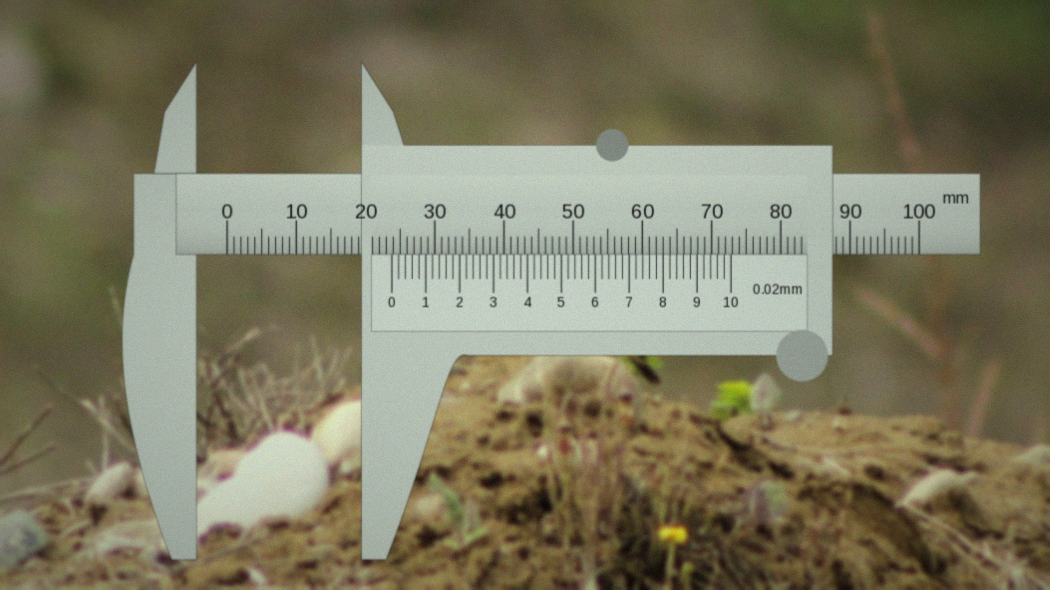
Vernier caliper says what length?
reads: 23.8 mm
